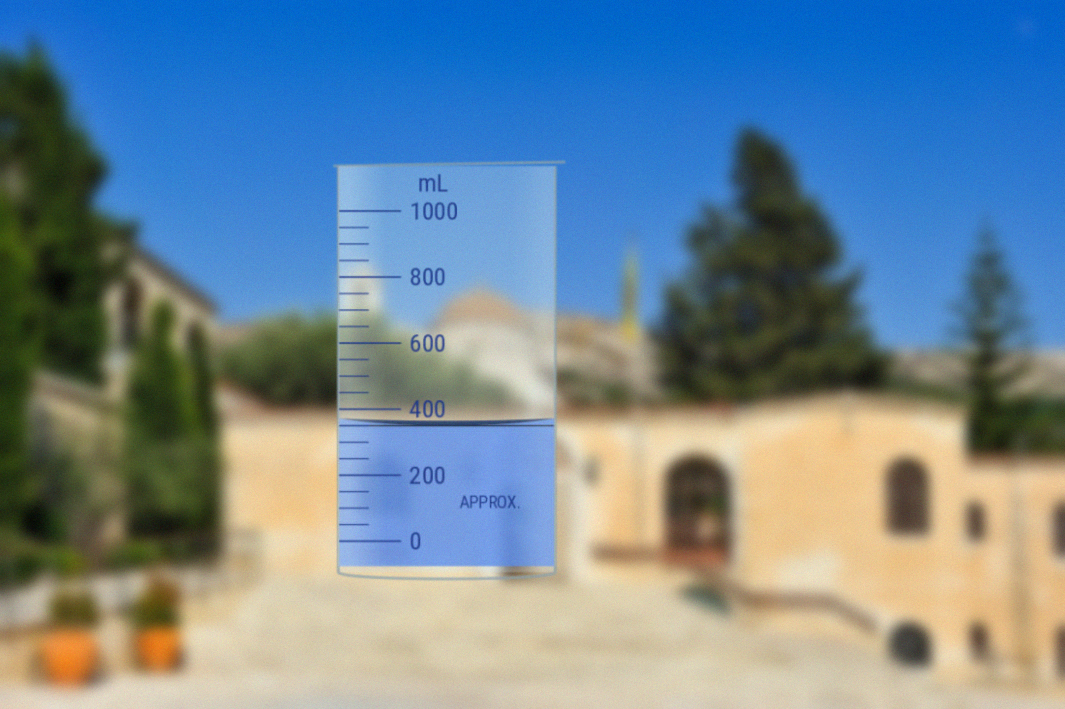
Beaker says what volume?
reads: 350 mL
